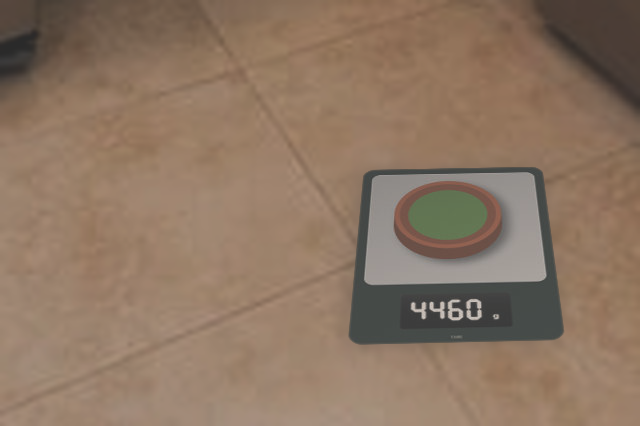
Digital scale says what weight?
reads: 4460 g
